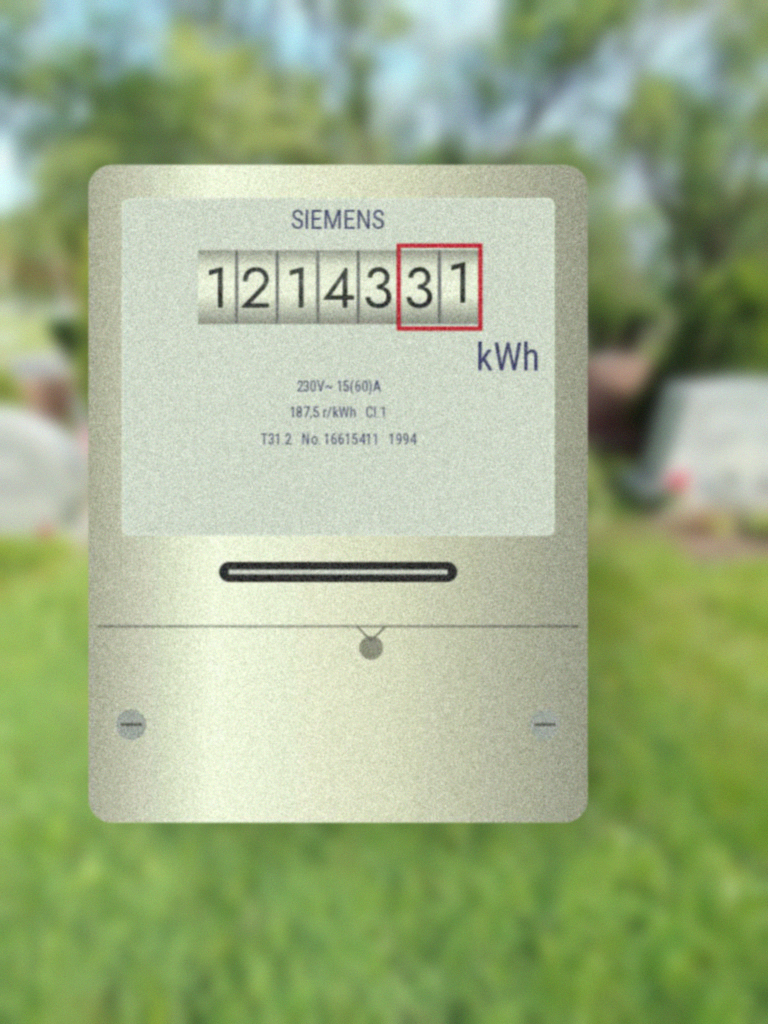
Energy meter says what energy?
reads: 12143.31 kWh
